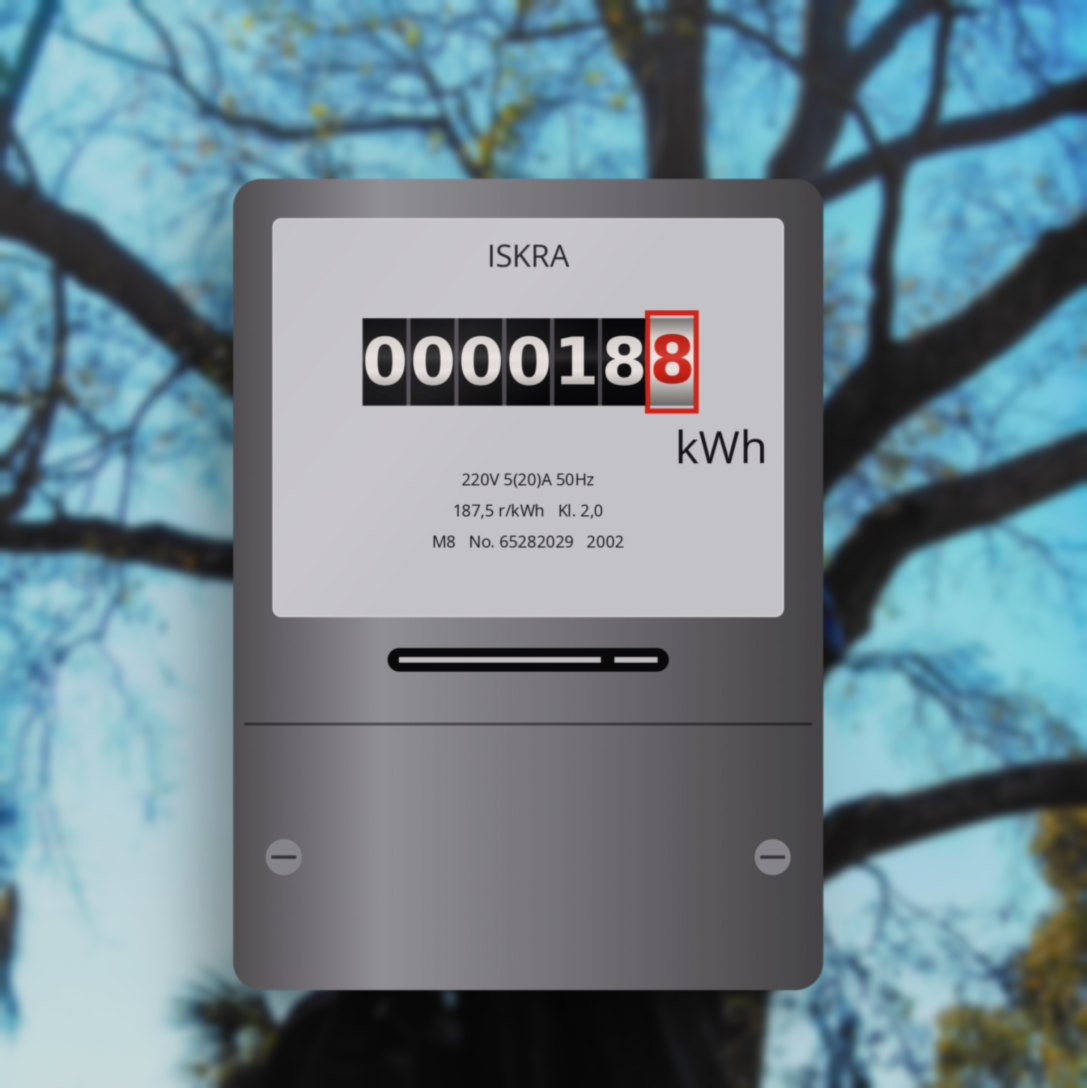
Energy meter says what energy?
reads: 18.8 kWh
